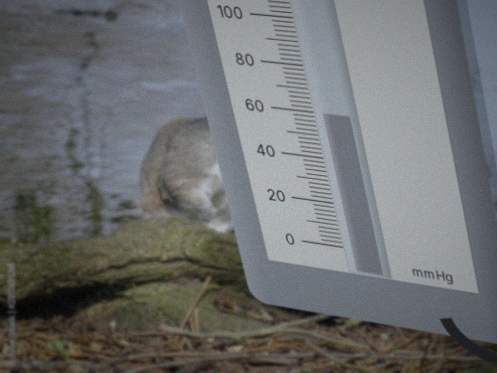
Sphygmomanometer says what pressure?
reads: 60 mmHg
